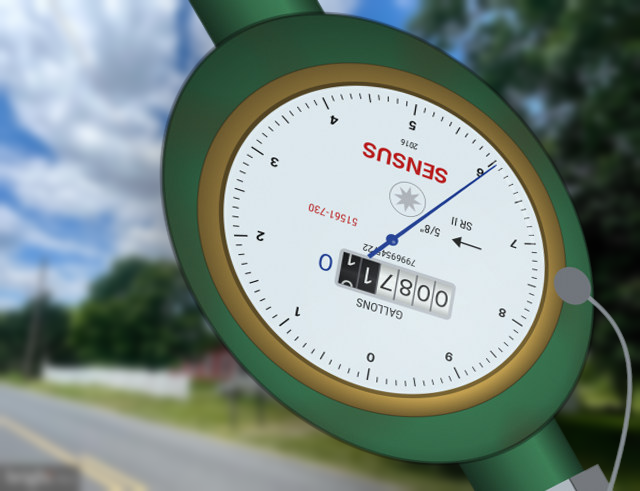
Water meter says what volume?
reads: 87106.0 gal
